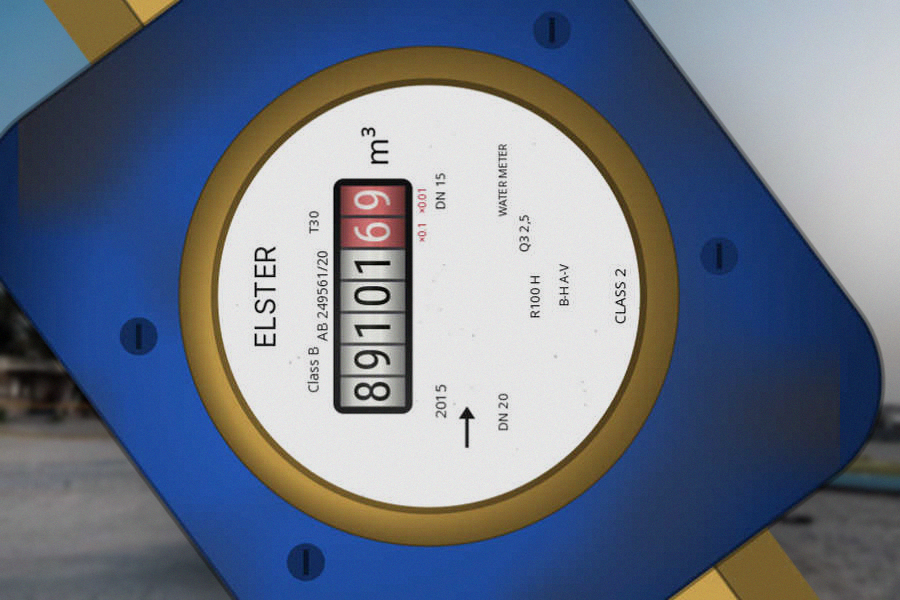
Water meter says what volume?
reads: 89101.69 m³
